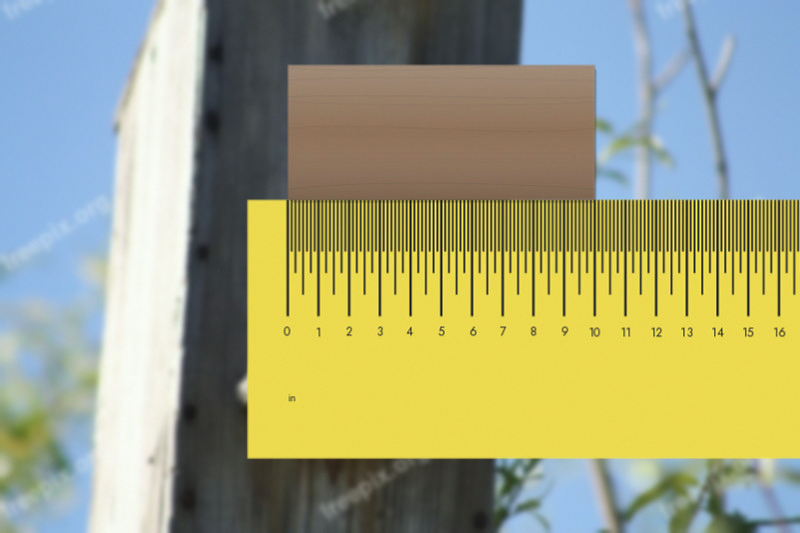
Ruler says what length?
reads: 10 in
